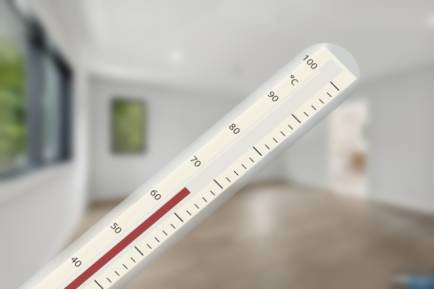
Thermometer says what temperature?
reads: 65 °C
